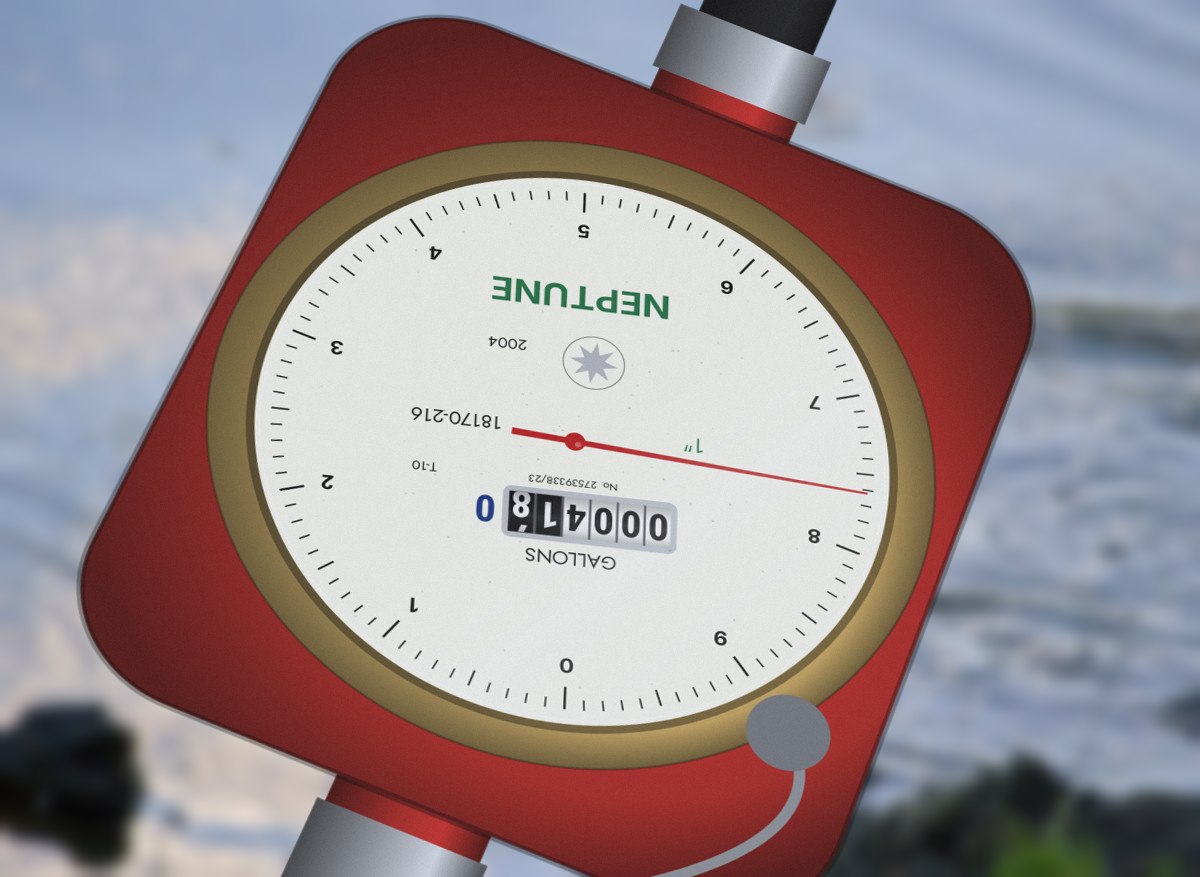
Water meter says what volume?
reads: 4177.6 gal
